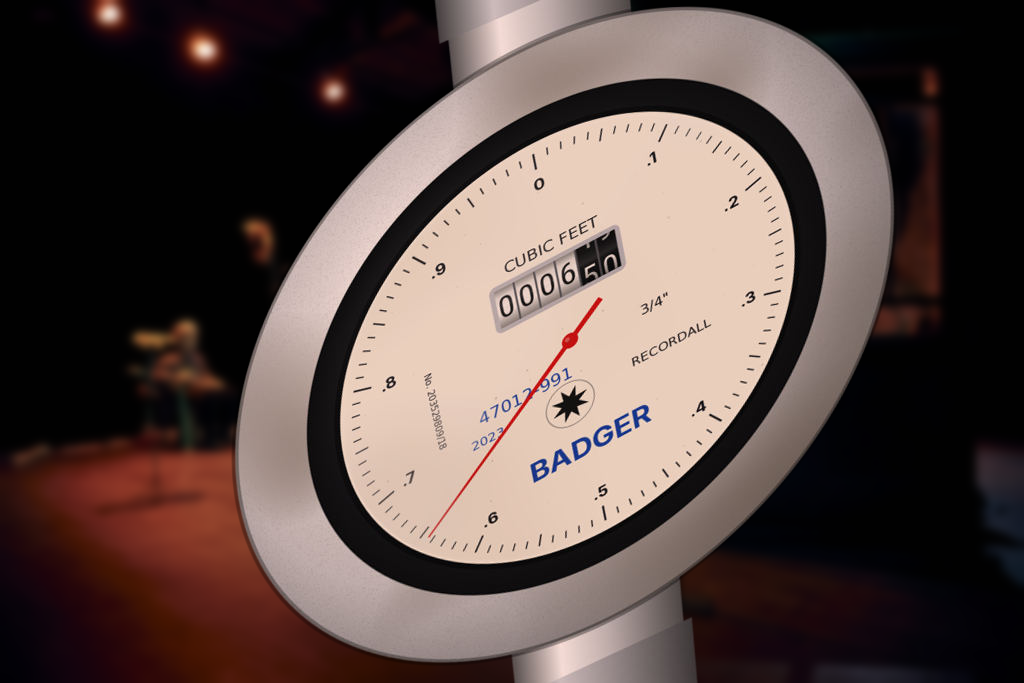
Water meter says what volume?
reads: 649.64 ft³
